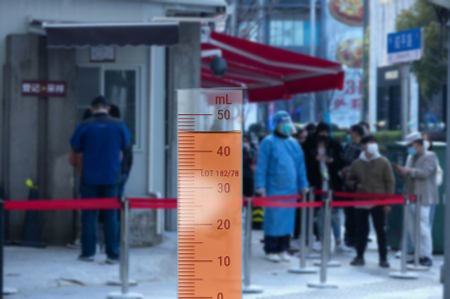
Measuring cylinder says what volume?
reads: 45 mL
